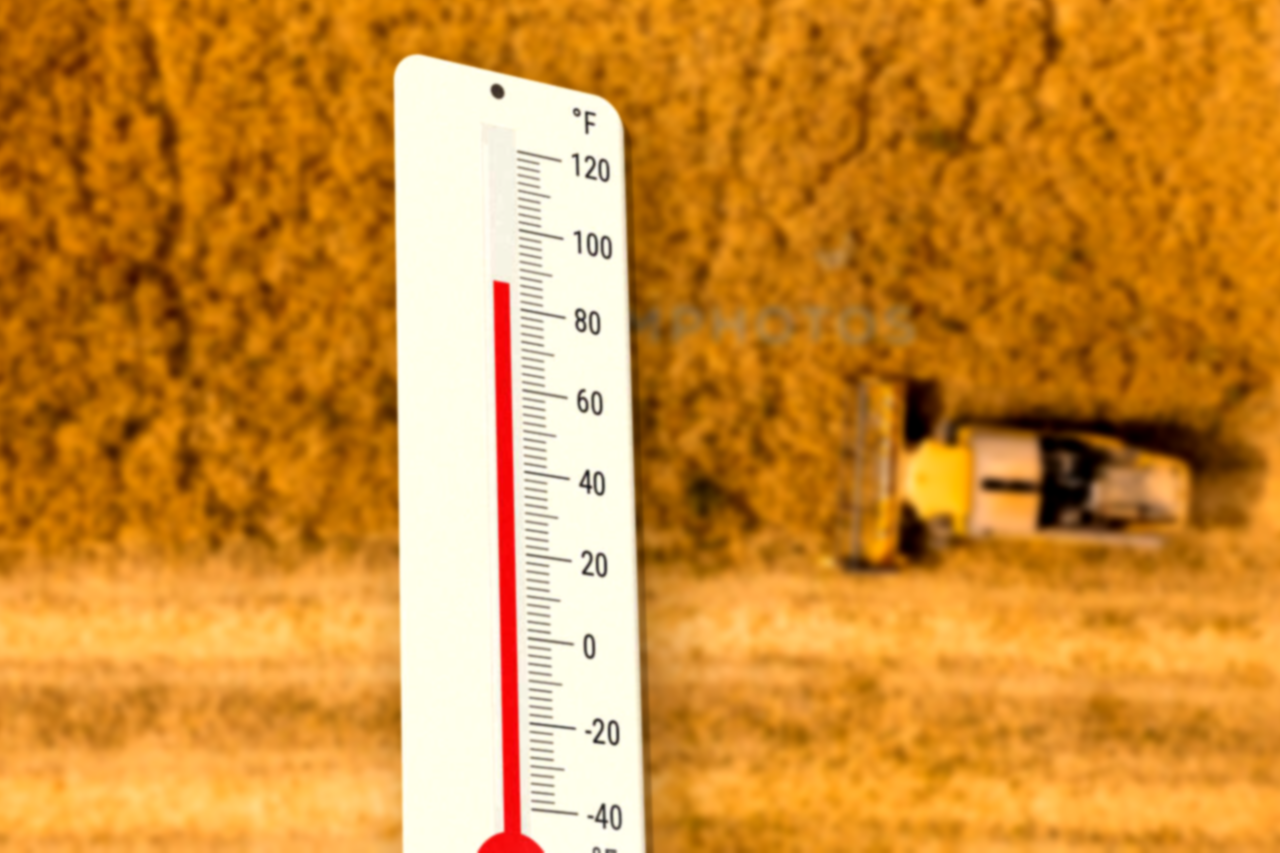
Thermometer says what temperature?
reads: 86 °F
